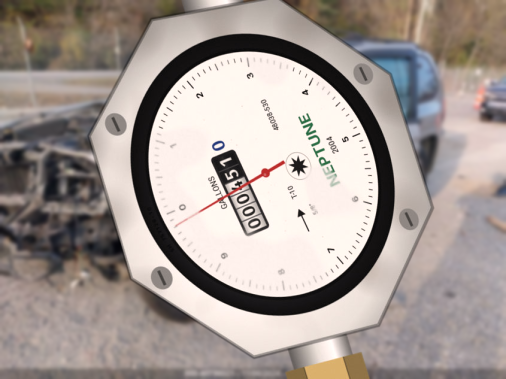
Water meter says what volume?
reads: 4509.8 gal
